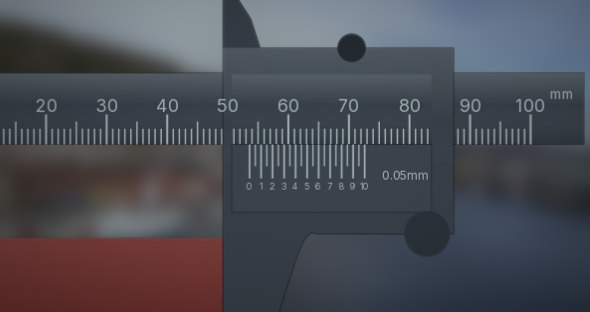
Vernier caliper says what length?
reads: 53.6 mm
